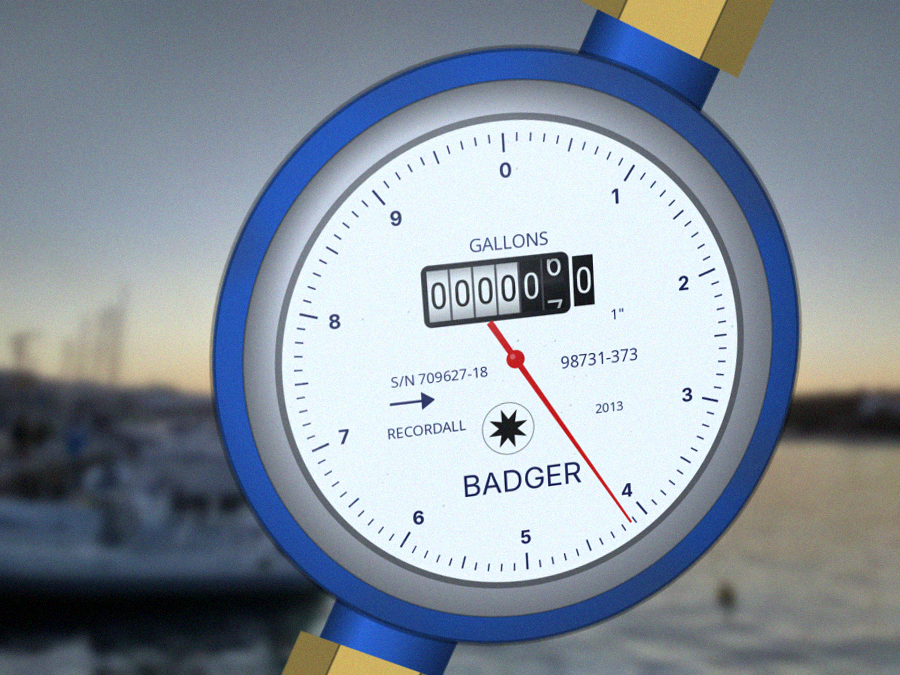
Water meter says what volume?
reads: 64.1 gal
